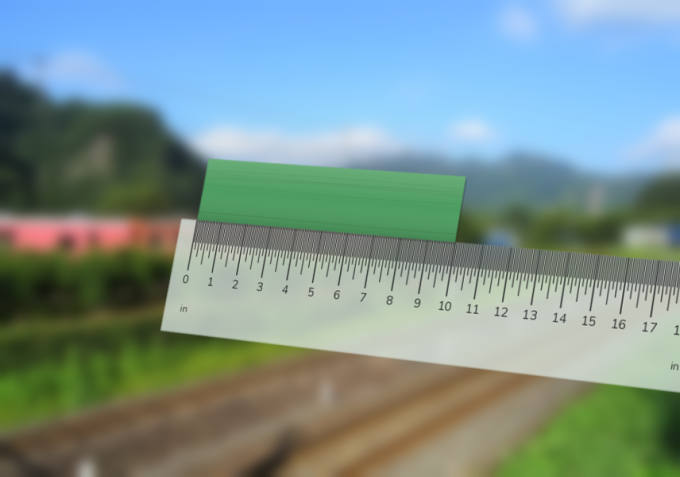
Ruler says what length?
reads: 10 in
